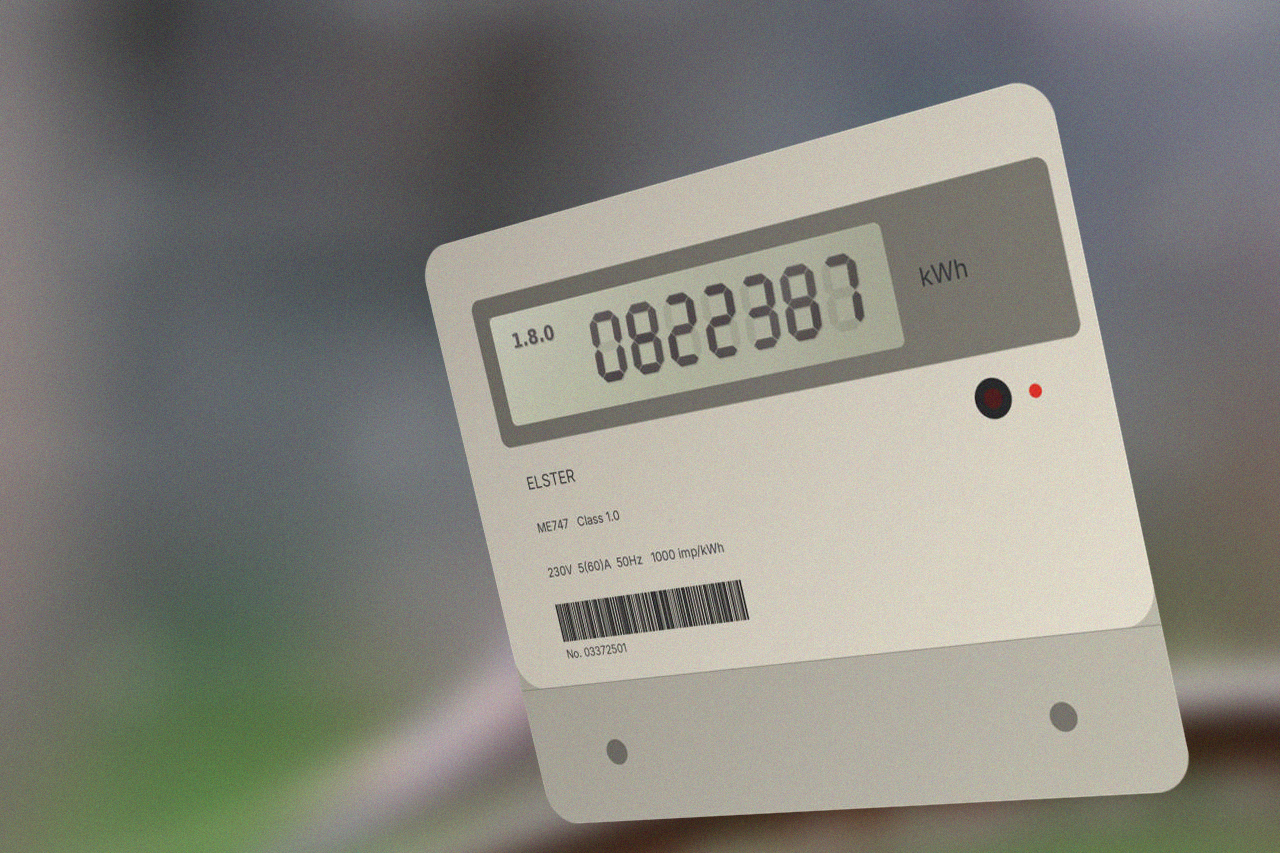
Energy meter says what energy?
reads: 822387 kWh
